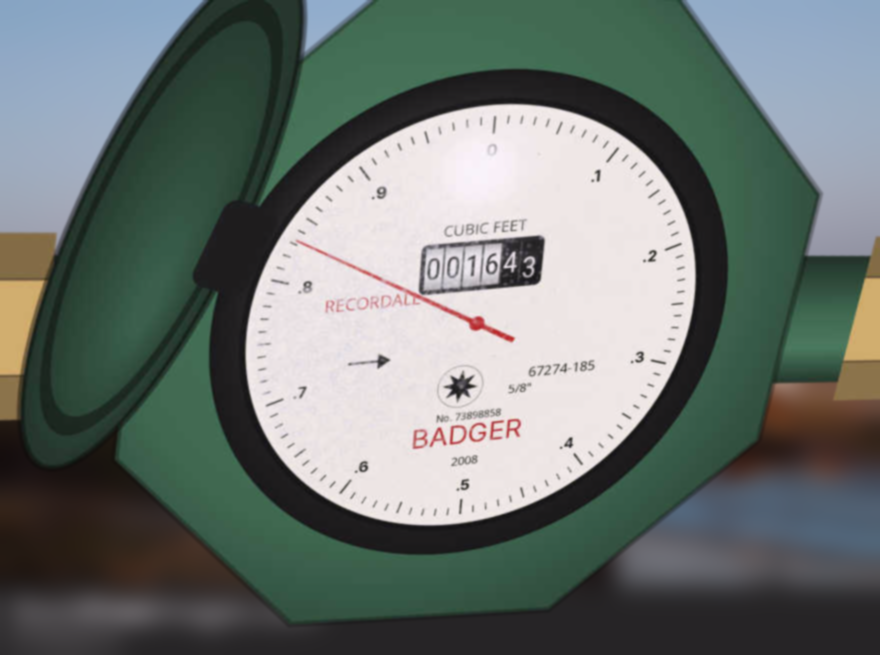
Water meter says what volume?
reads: 1642.83 ft³
